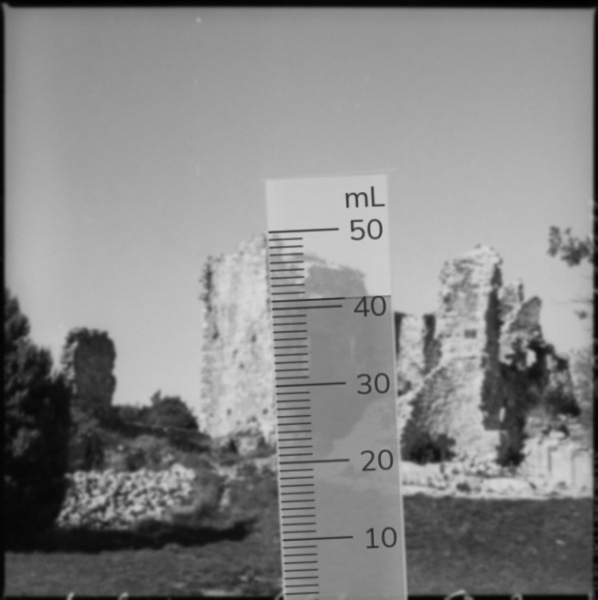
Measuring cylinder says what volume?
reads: 41 mL
